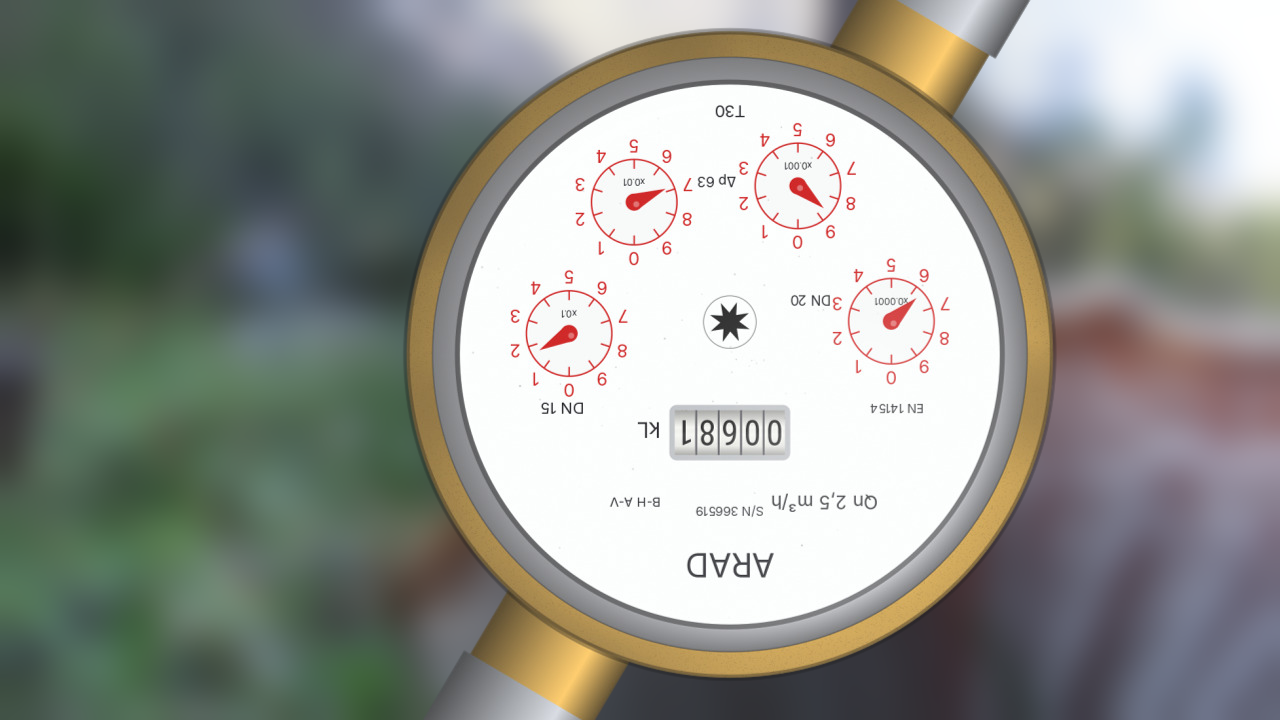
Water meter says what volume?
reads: 681.1686 kL
